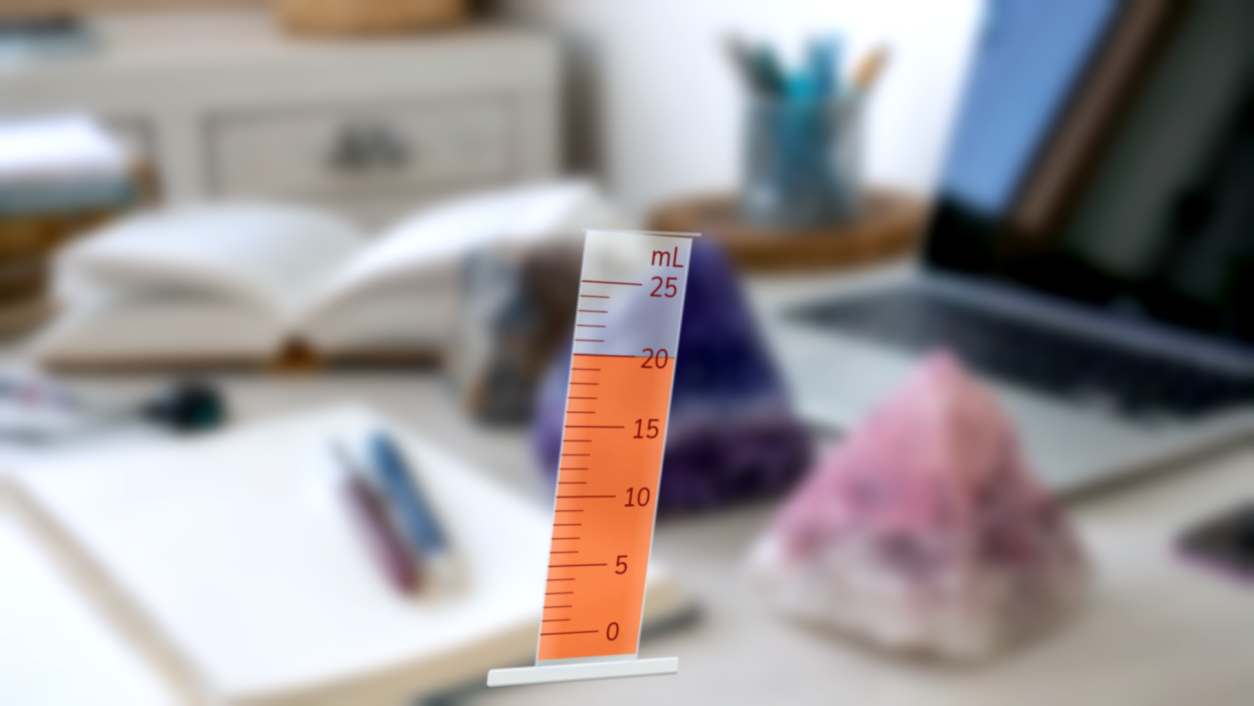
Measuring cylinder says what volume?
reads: 20 mL
